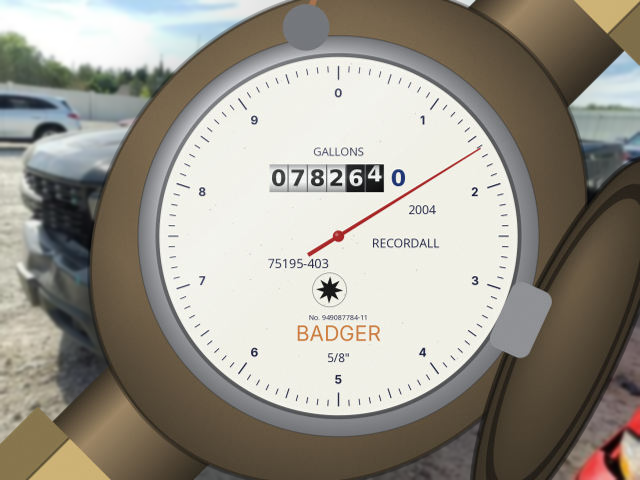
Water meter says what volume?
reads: 782641.6 gal
